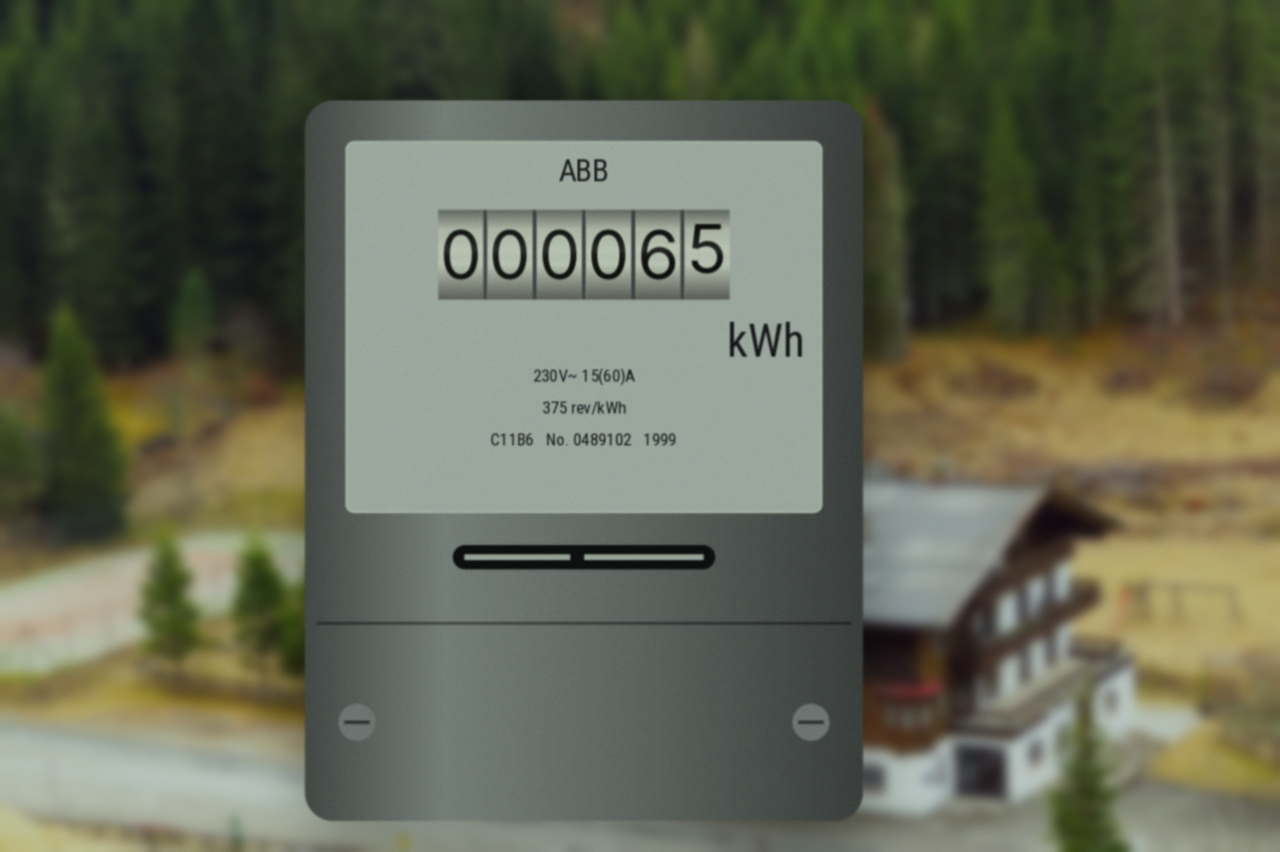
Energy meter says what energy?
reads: 65 kWh
